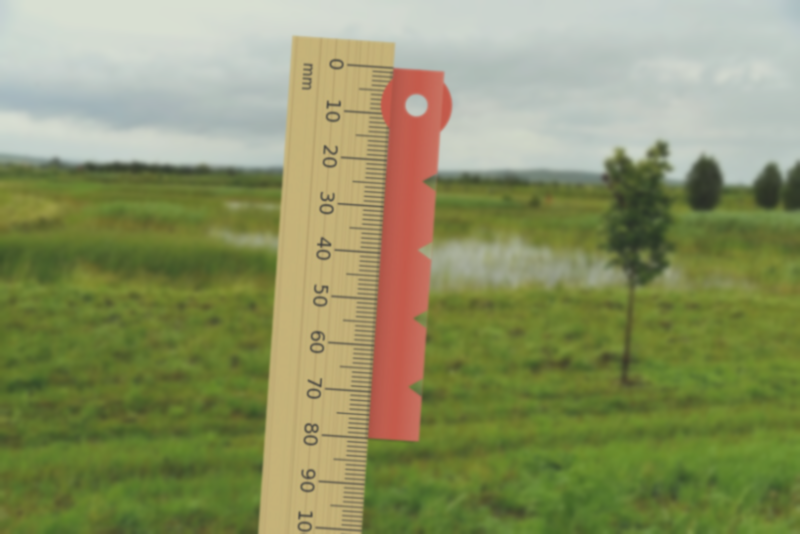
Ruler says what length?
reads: 80 mm
